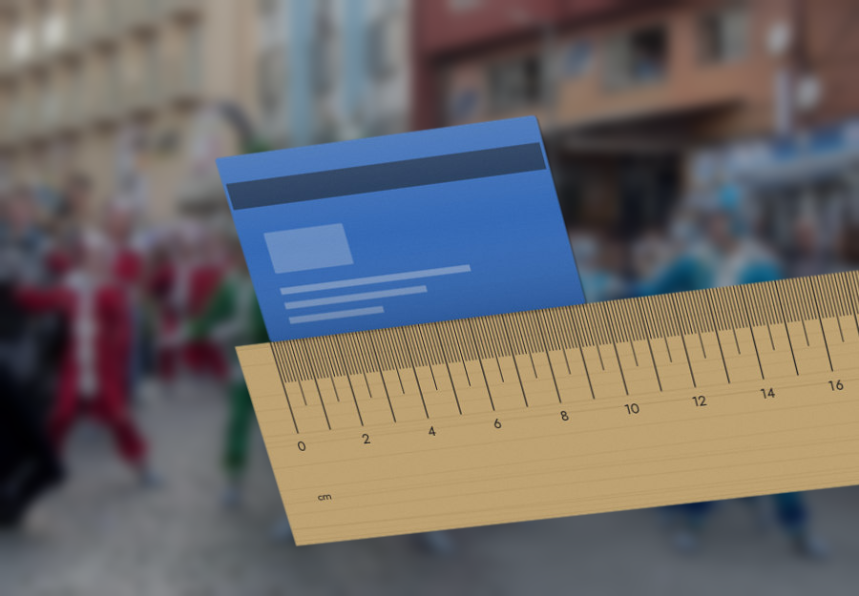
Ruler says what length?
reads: 9.5 cm
